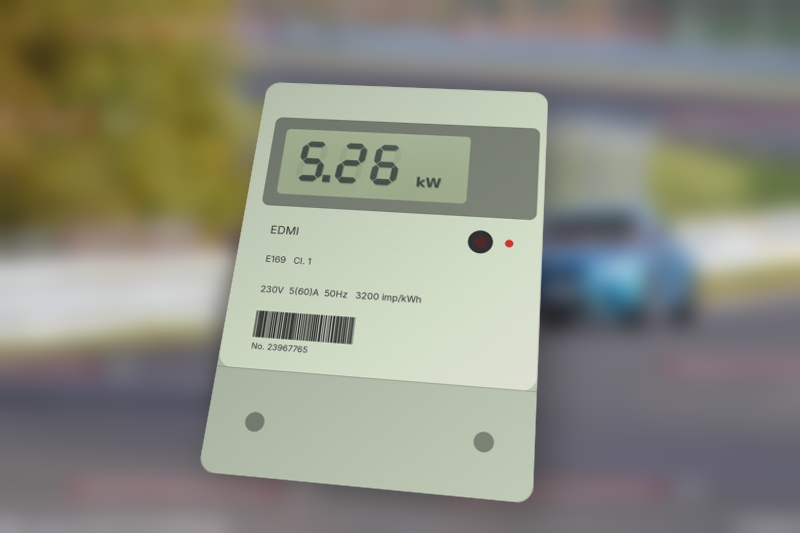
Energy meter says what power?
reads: 5.26 kW
